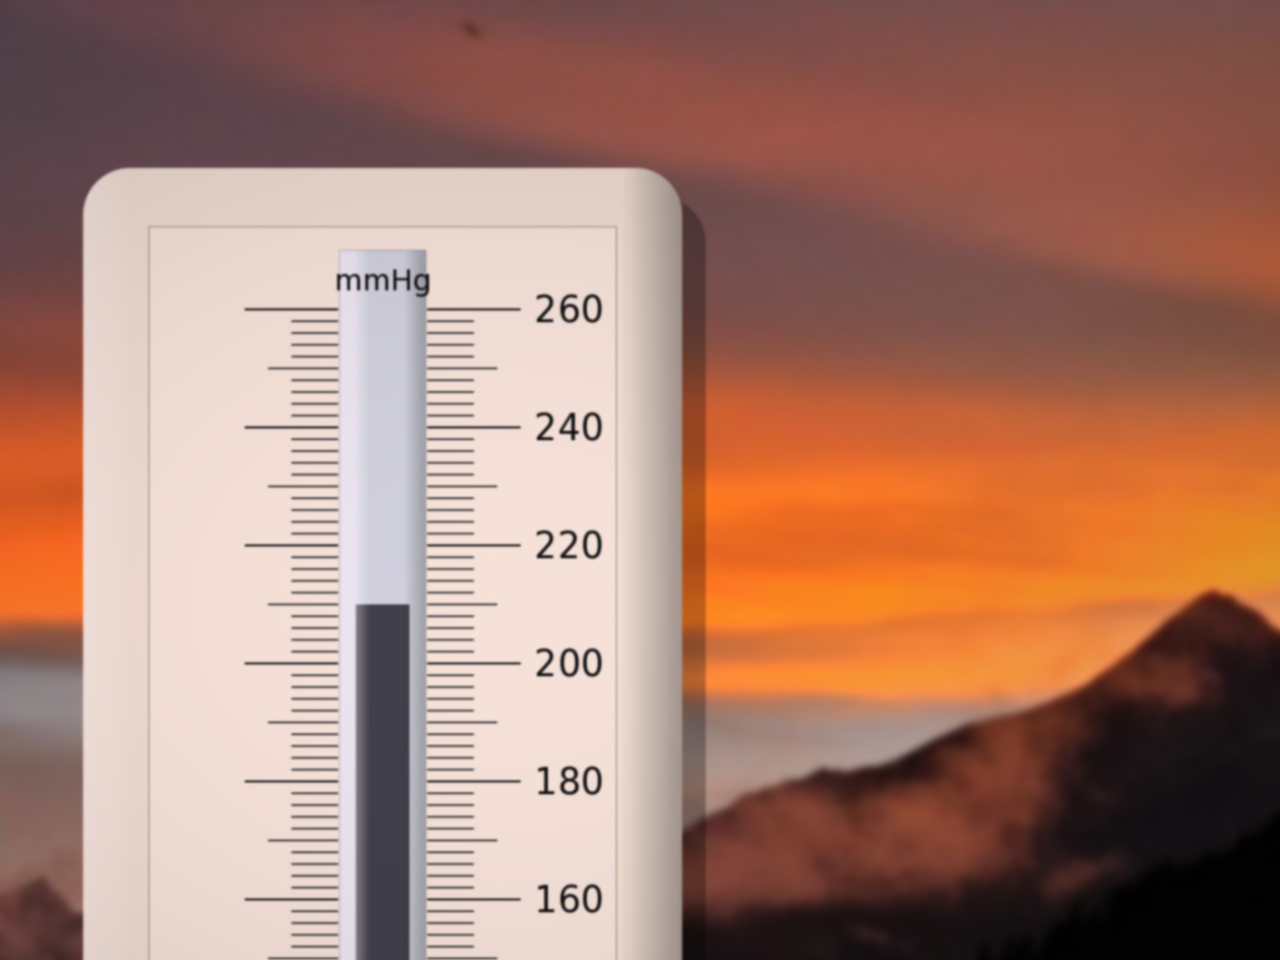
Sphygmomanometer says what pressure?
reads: 210 mmHg
